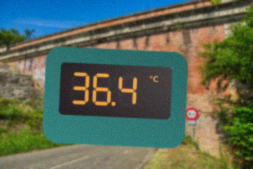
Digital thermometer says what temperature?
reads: 36.4 °C
